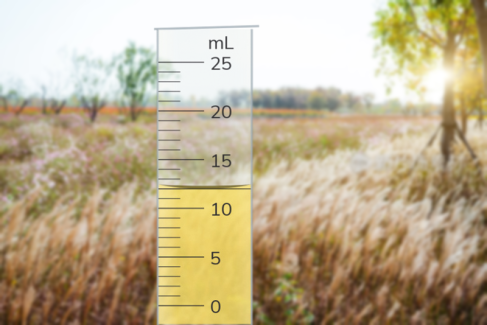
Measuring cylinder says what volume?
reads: 12 mL
